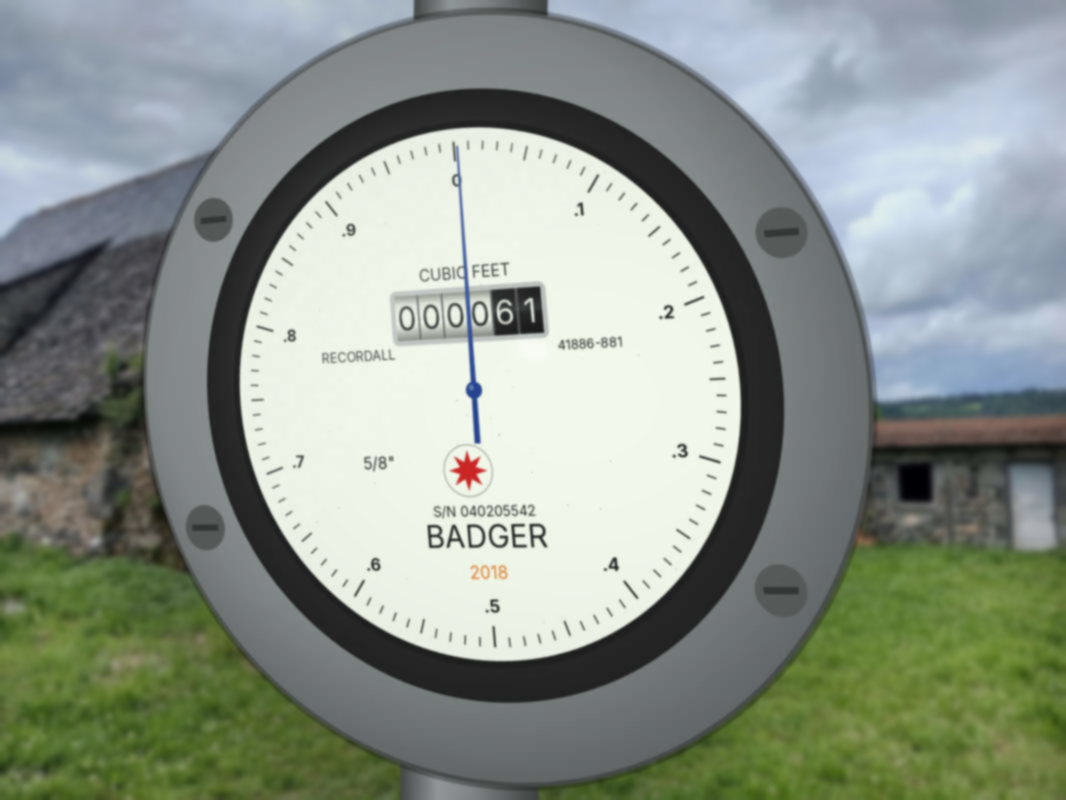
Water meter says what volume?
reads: 61.00 ft³
